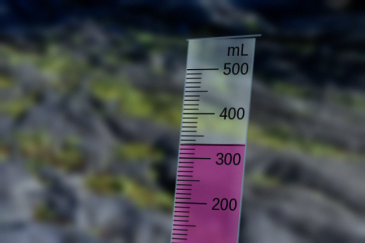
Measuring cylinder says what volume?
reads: 330 mL
